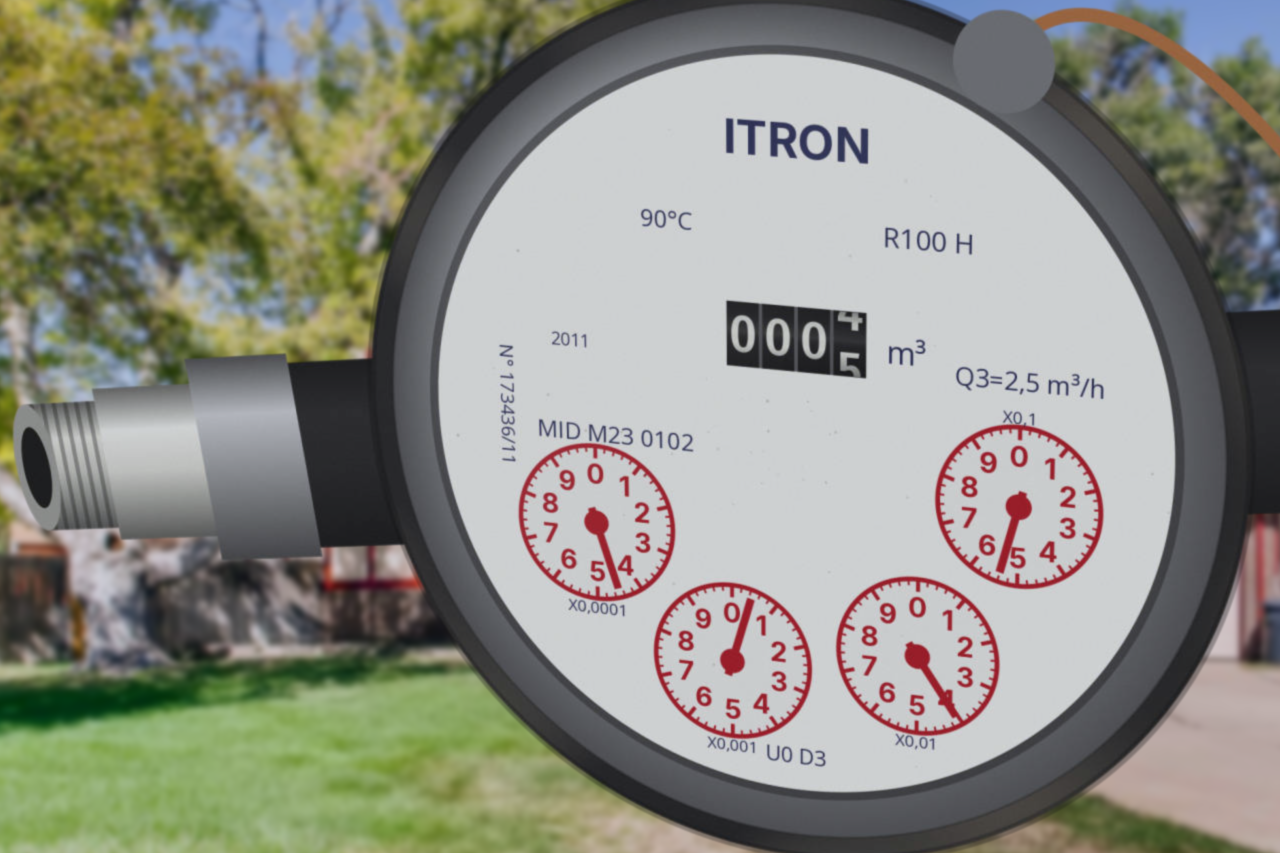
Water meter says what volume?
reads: 4.5404 m³
